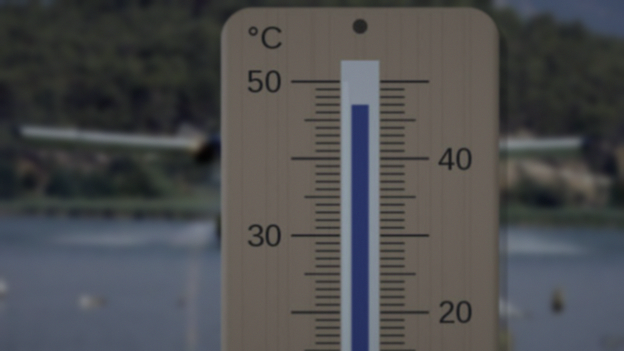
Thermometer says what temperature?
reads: 47 °C
